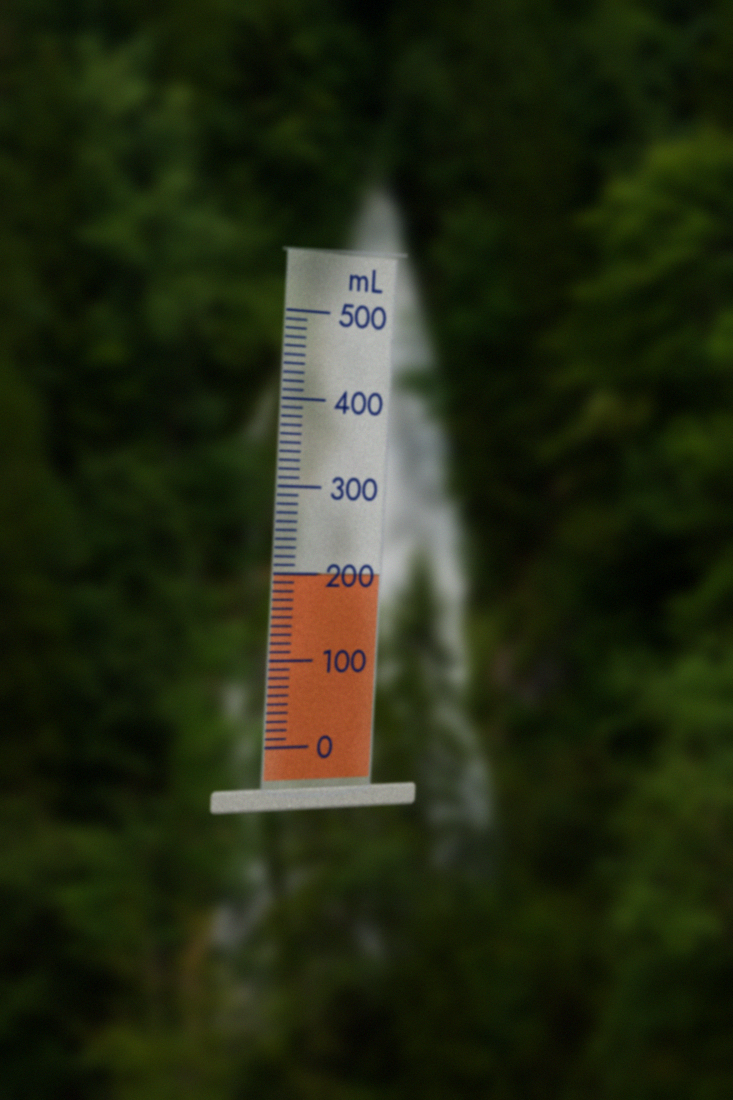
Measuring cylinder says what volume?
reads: 200 mL
